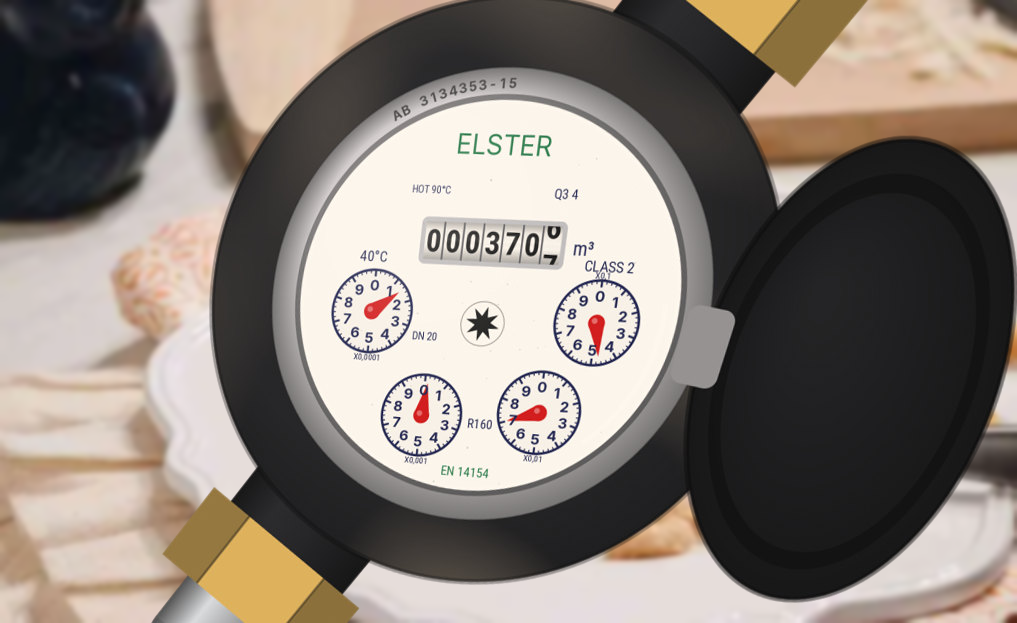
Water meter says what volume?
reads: 3706.4701 m³
